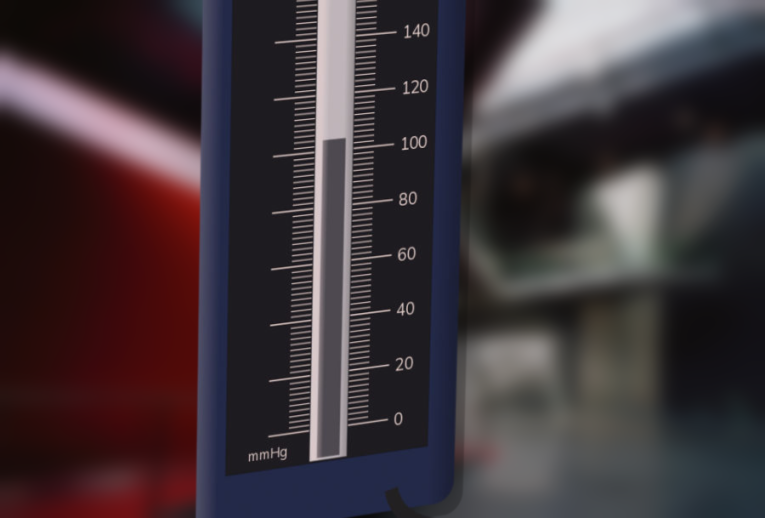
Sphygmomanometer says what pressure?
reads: 104 mmHg
